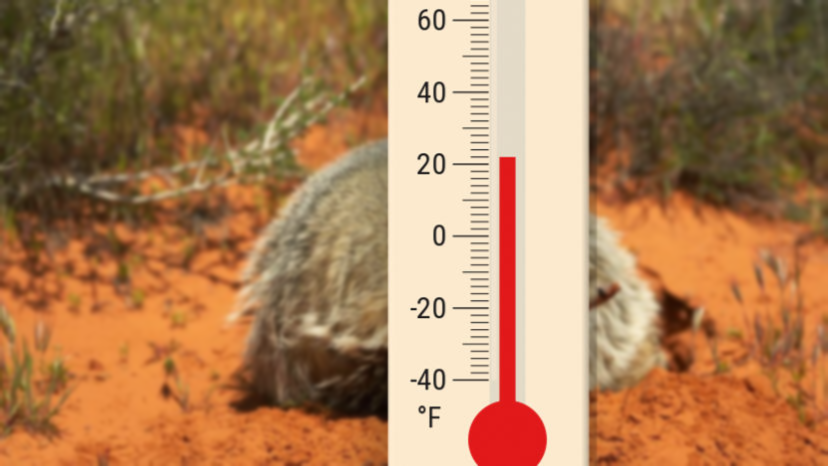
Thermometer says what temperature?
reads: 22 °F
